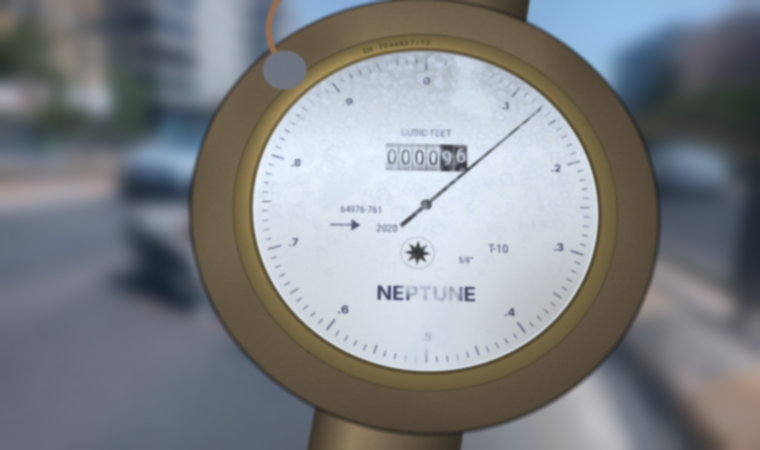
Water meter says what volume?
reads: 96.13 ft³
